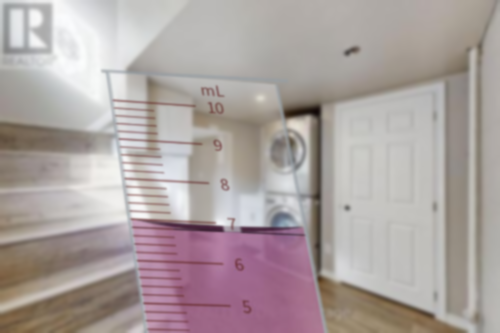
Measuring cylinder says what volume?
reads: 6.8 mL
